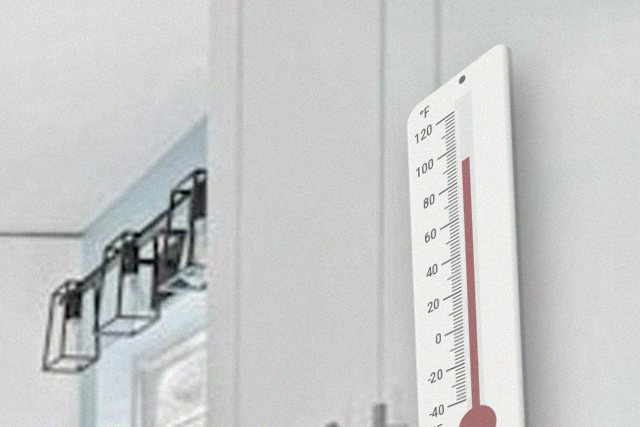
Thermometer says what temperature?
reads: 90 °F
